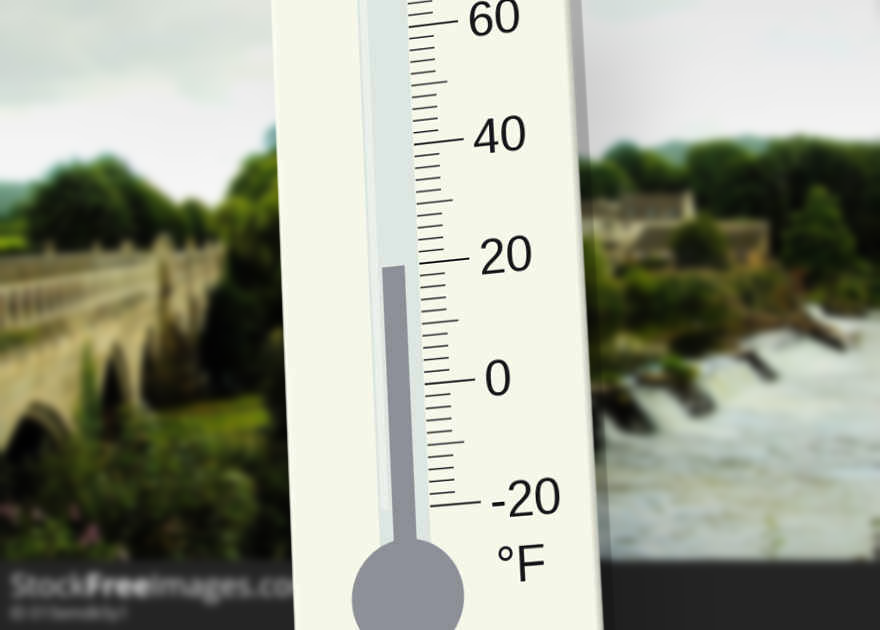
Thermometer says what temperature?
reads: 20 °F
